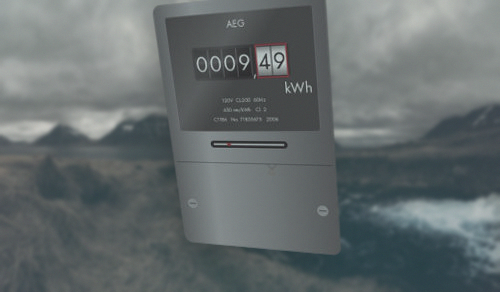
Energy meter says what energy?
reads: 9.49 kWh
